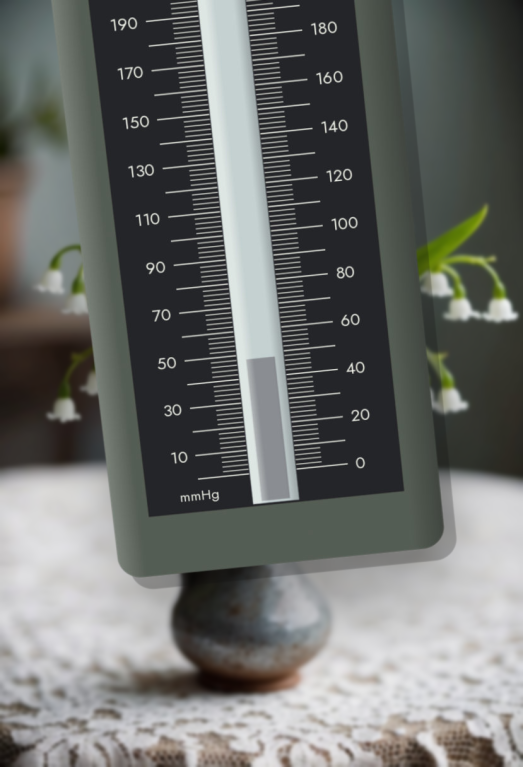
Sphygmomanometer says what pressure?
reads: 48 mmHg
